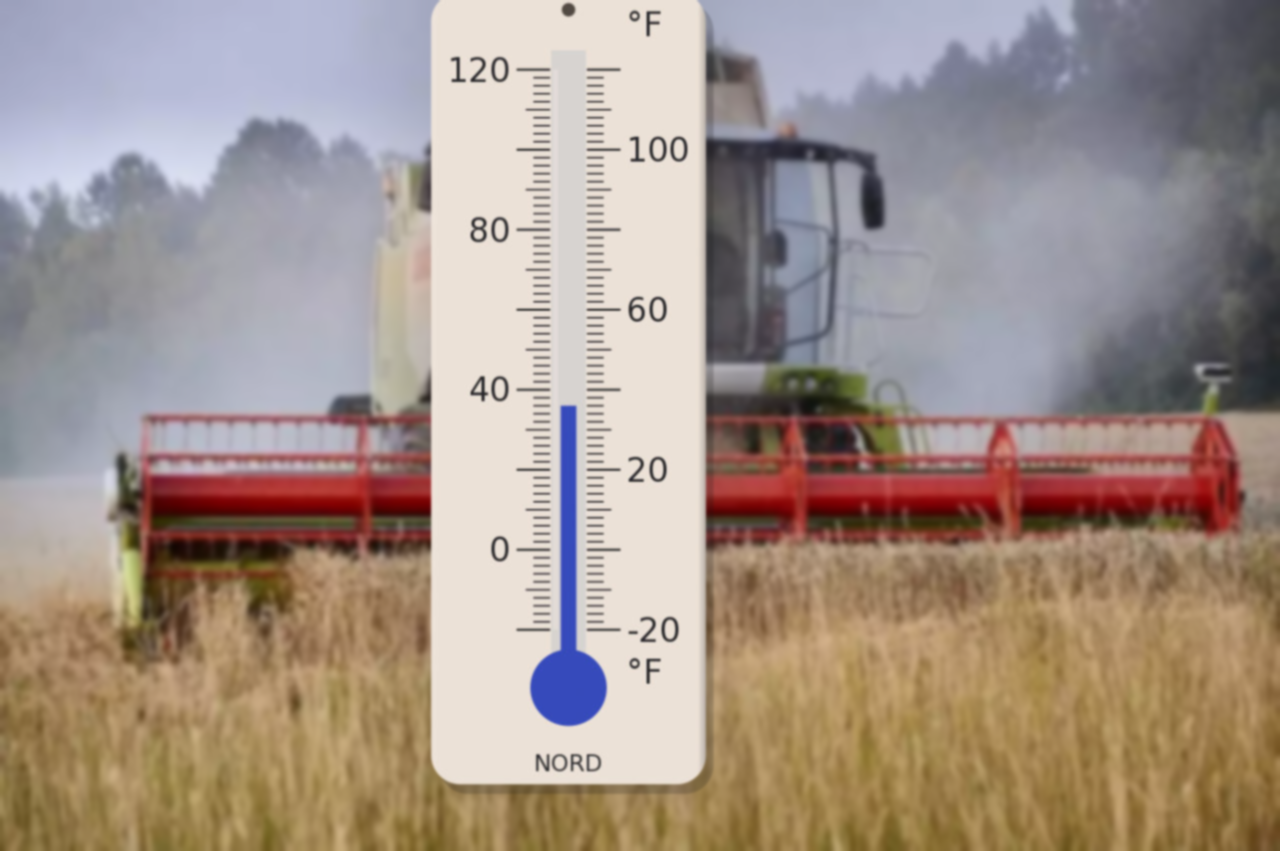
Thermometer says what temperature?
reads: 36 °F
